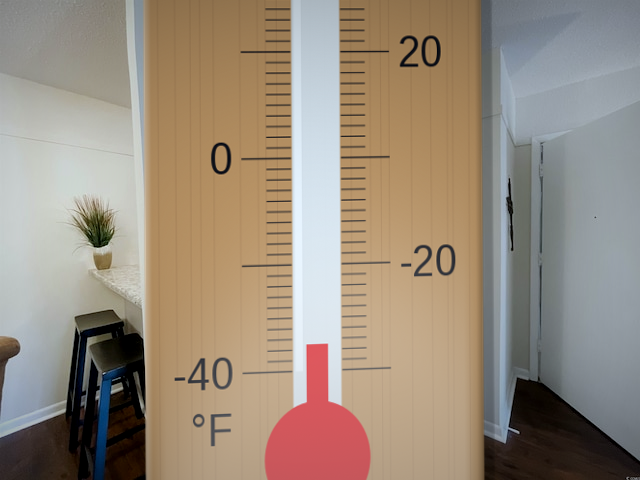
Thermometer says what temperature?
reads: -35 °F
